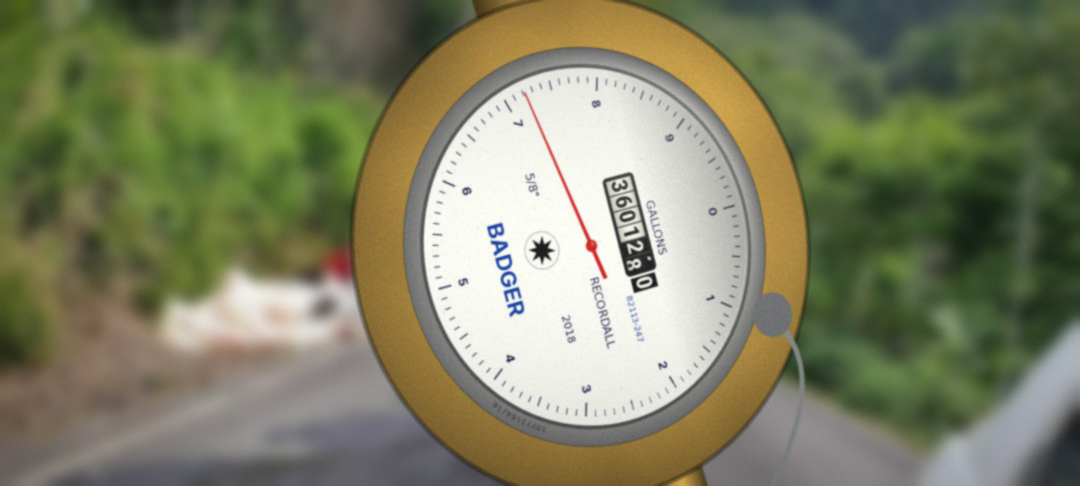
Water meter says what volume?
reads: 3601277.2 gal
